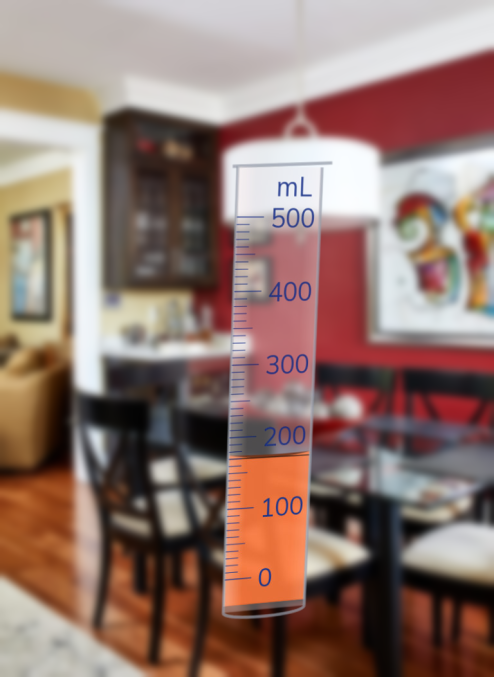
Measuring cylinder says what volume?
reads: 170 mL
